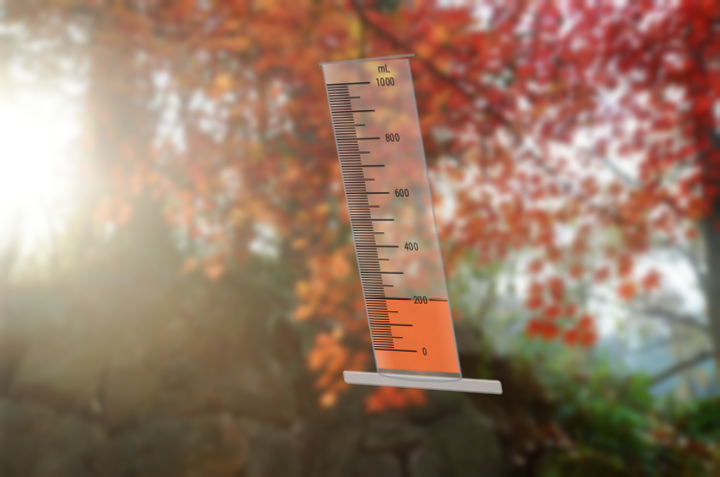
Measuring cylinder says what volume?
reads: 200 mL
